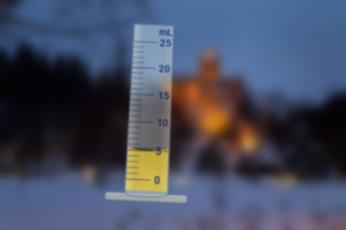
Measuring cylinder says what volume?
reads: 5 mL
